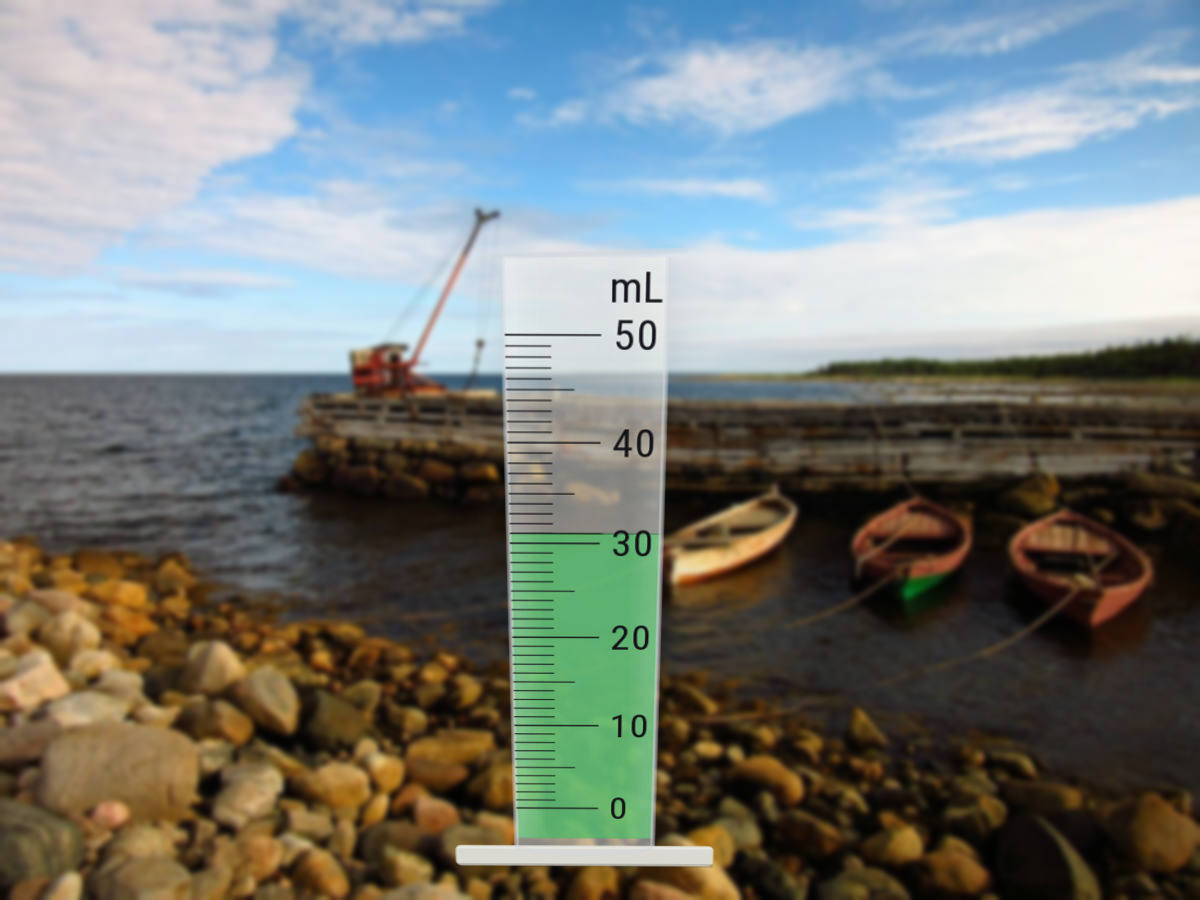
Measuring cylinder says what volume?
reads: 31 mL
